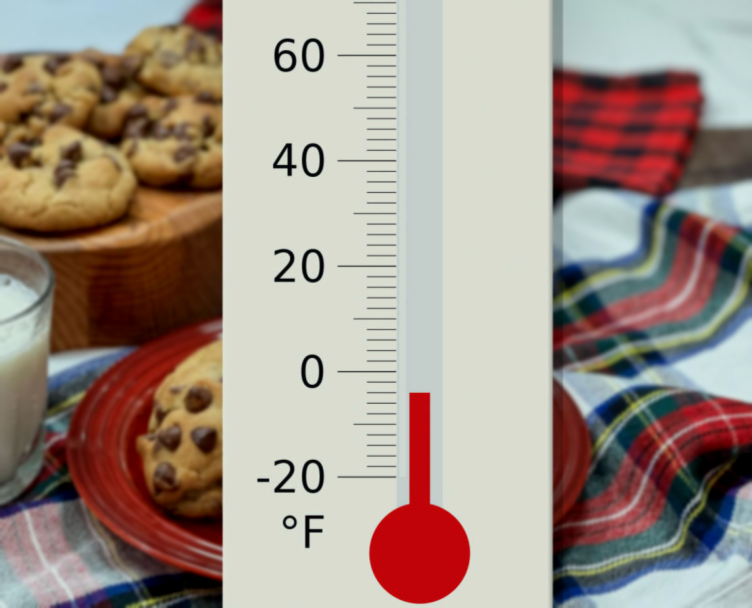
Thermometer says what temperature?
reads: -4 °F
